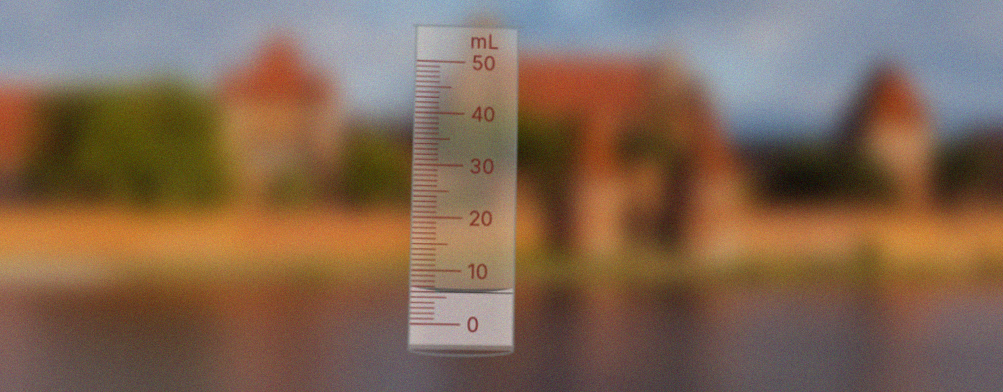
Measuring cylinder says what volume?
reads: 6 mL
